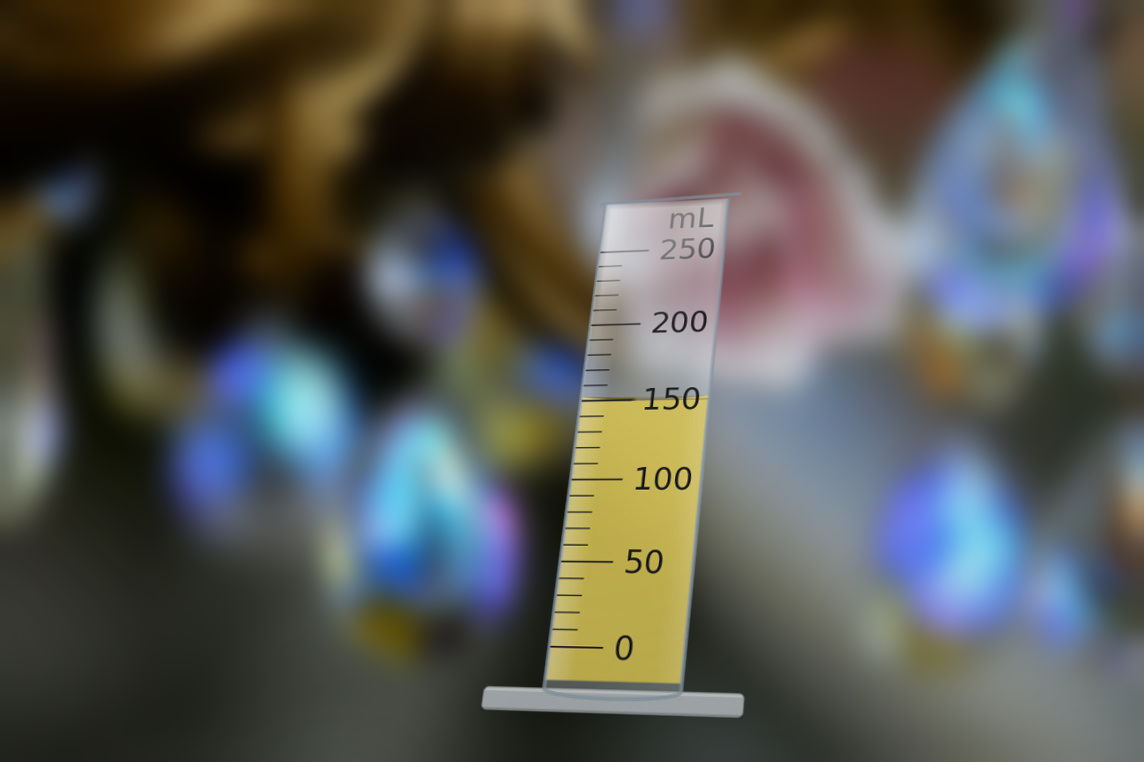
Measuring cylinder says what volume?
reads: 150 mL
